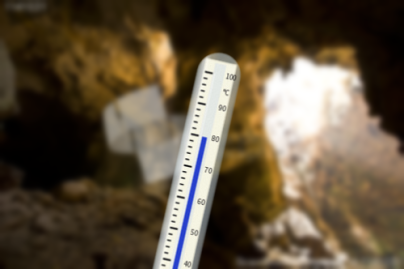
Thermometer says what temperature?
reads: 80 °C
